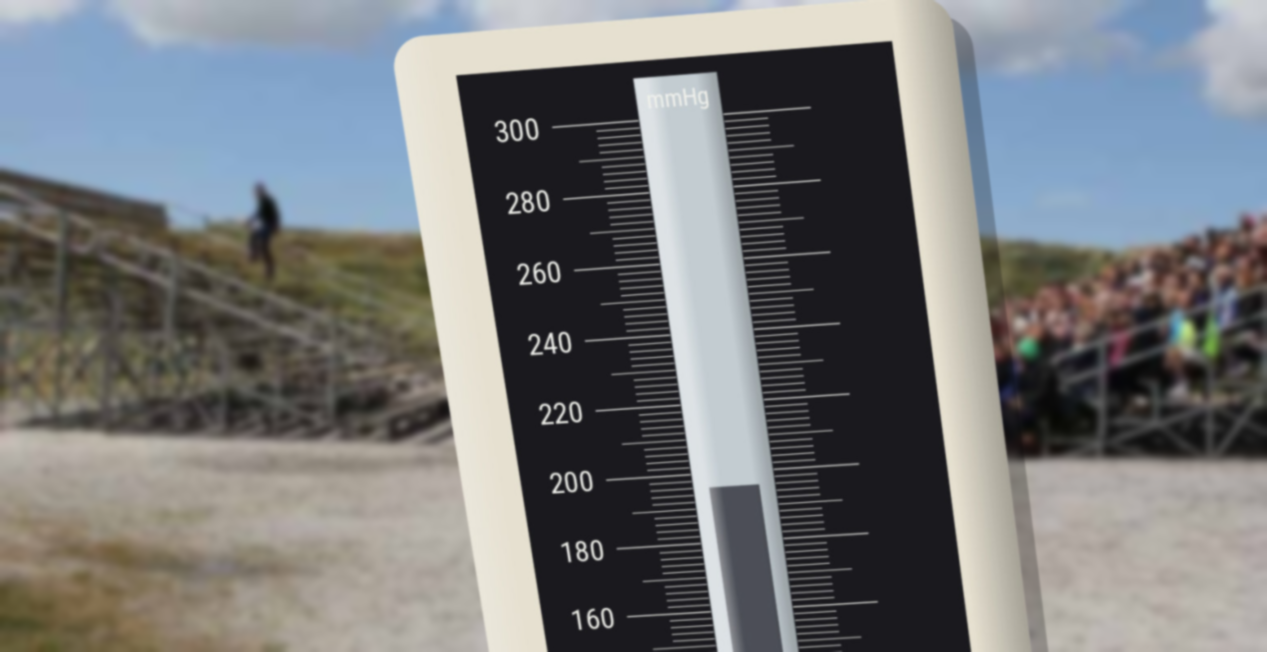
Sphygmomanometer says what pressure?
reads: 196 mmHg
